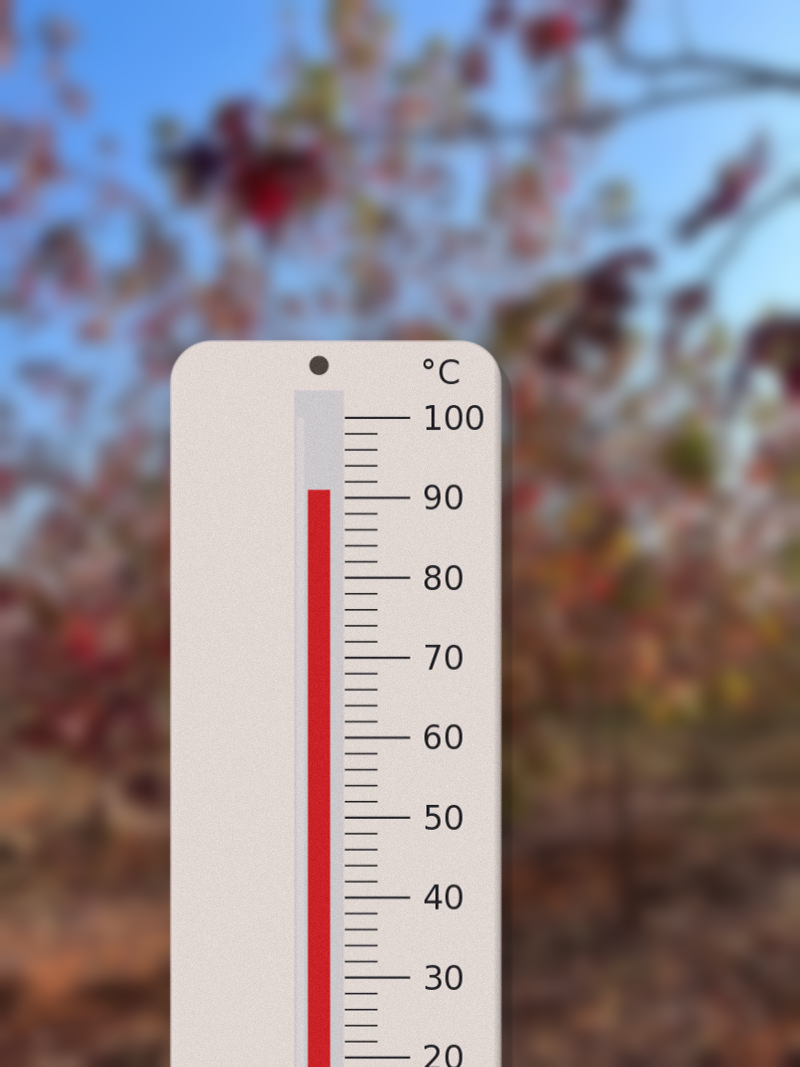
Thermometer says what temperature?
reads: 91 °C
